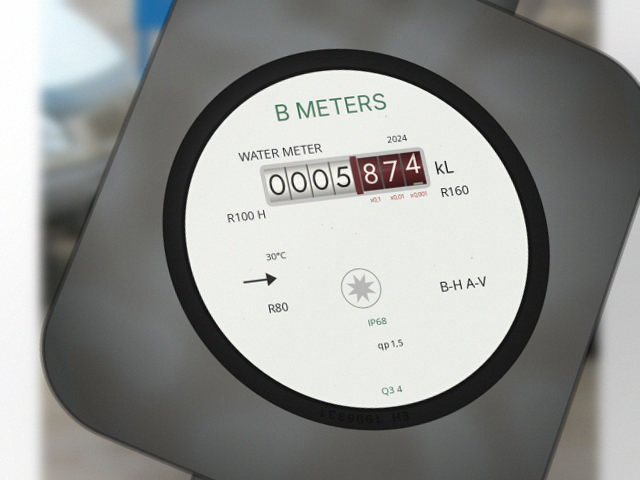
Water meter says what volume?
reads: 5.874 kL
